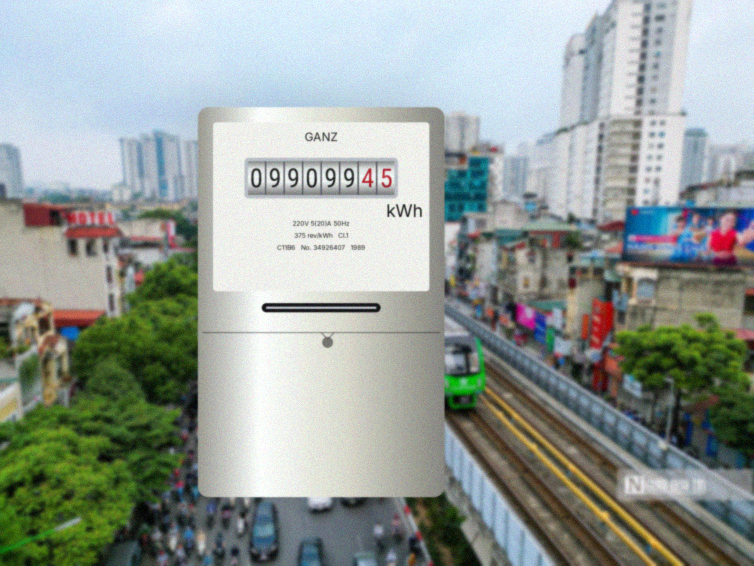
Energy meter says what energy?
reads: 99099.45 kWh
